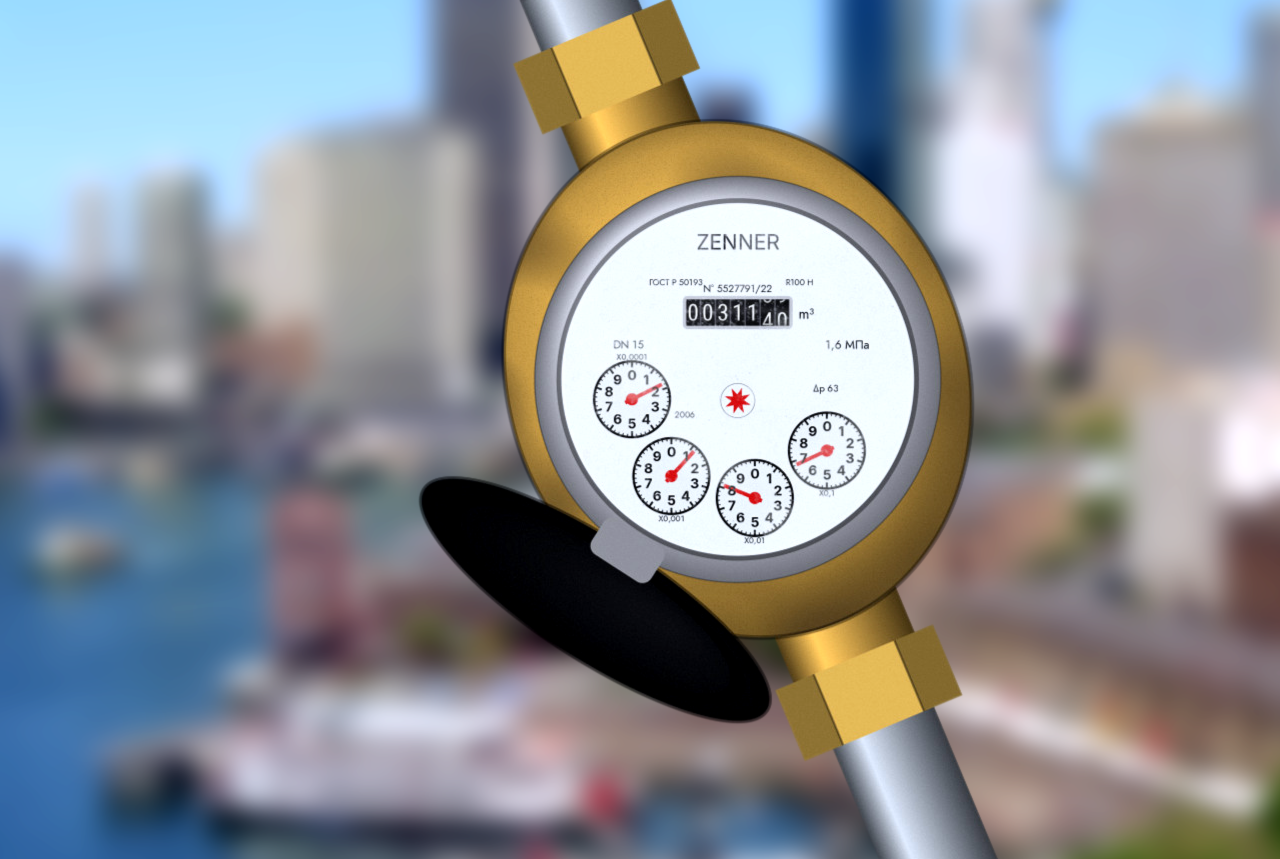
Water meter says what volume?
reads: 31139.6811 m³
